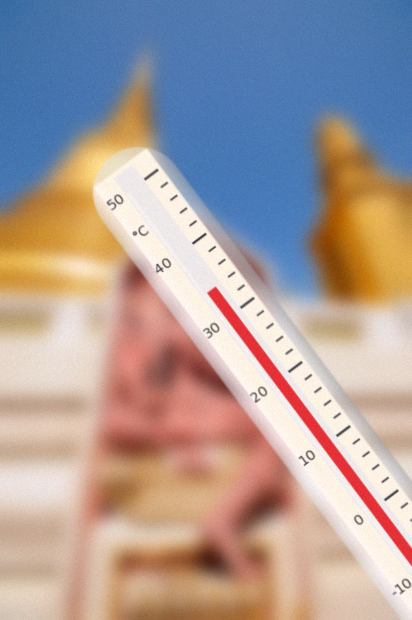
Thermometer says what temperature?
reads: 34 °C
